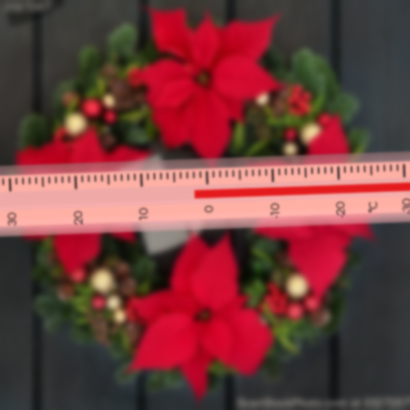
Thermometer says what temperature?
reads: 2 °C
